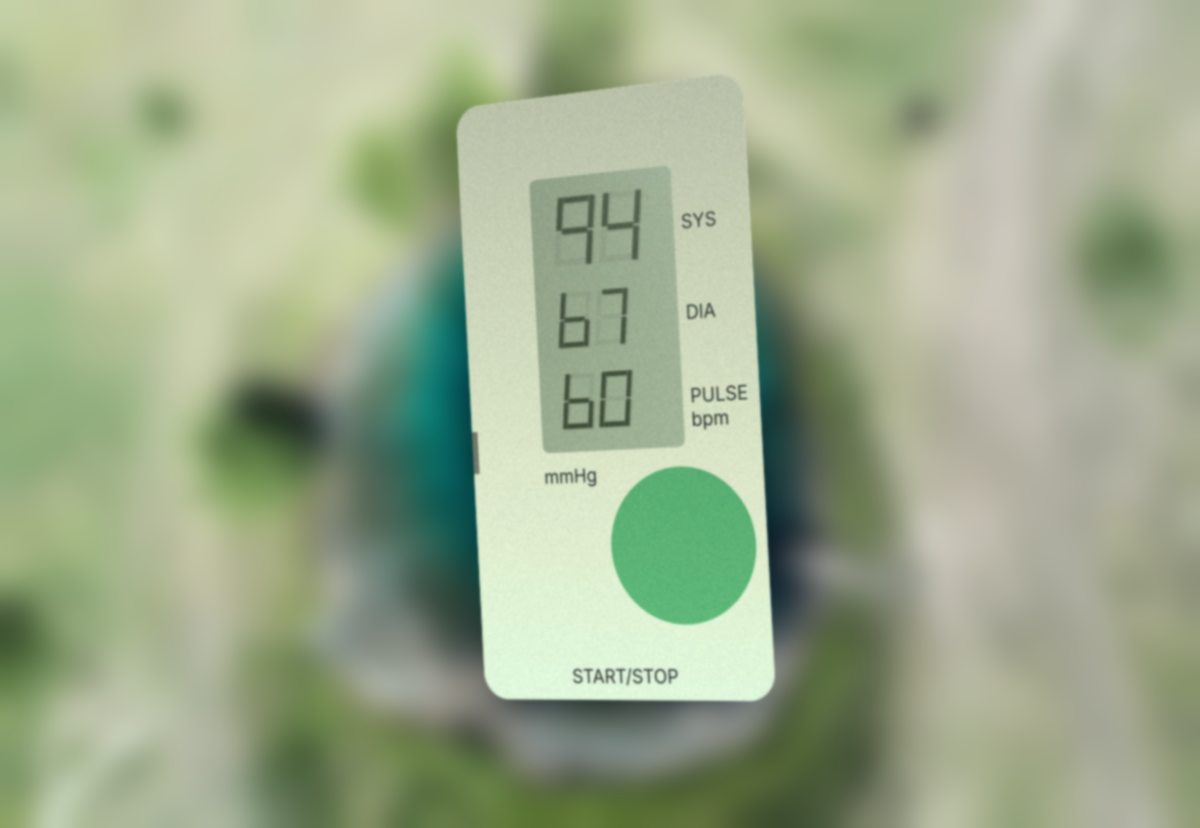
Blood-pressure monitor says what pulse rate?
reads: 60 bpm
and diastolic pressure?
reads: 67 mmHg
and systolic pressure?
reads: 94 mmHg
